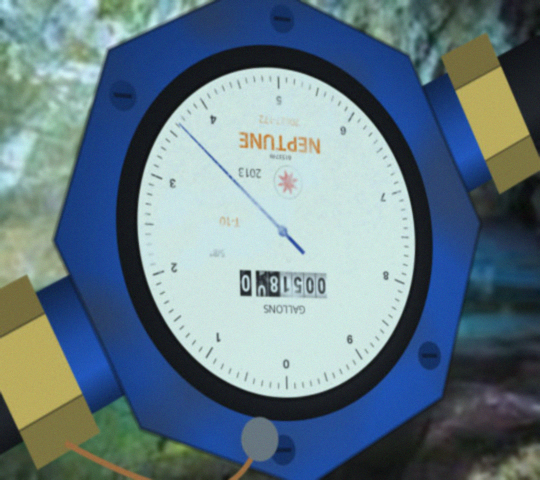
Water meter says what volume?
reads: 51803.6 gal
